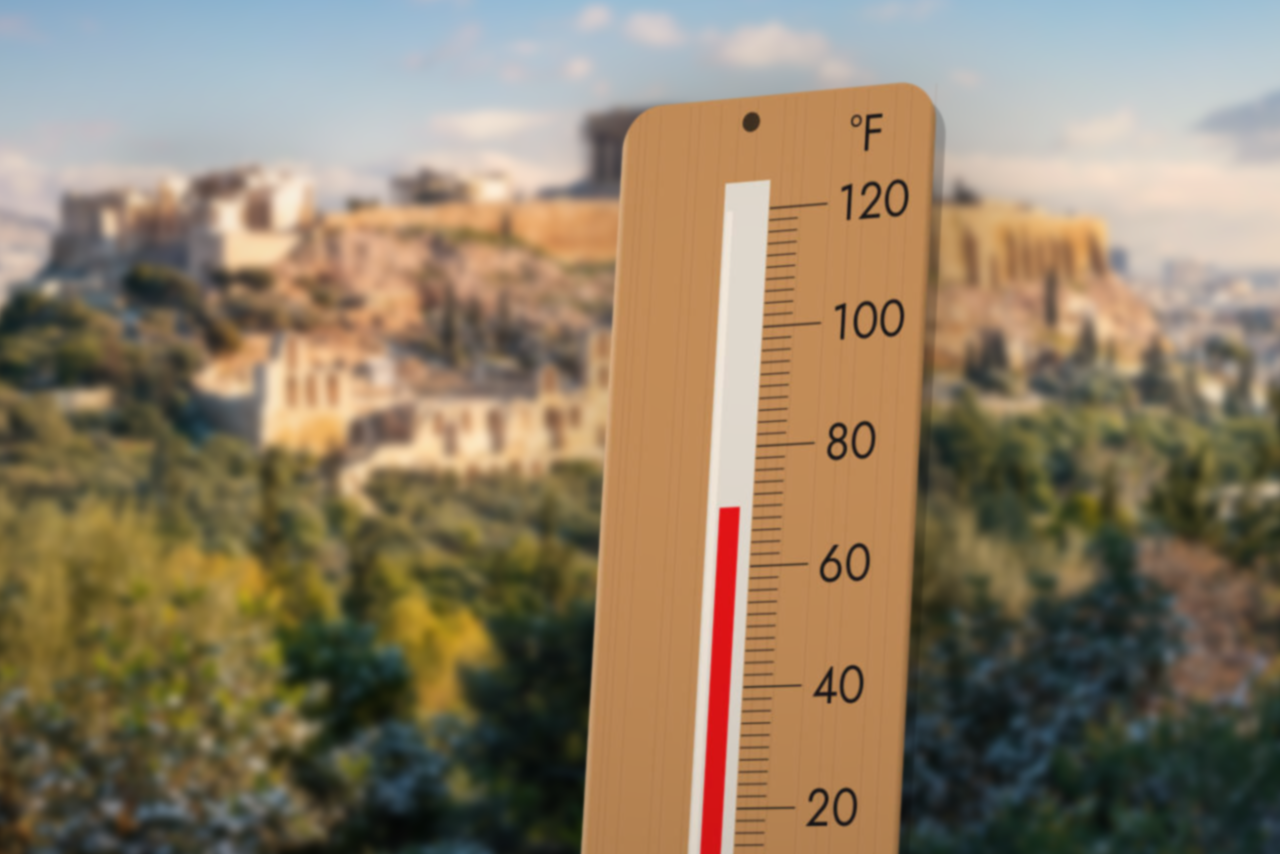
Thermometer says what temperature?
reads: 70 °F
